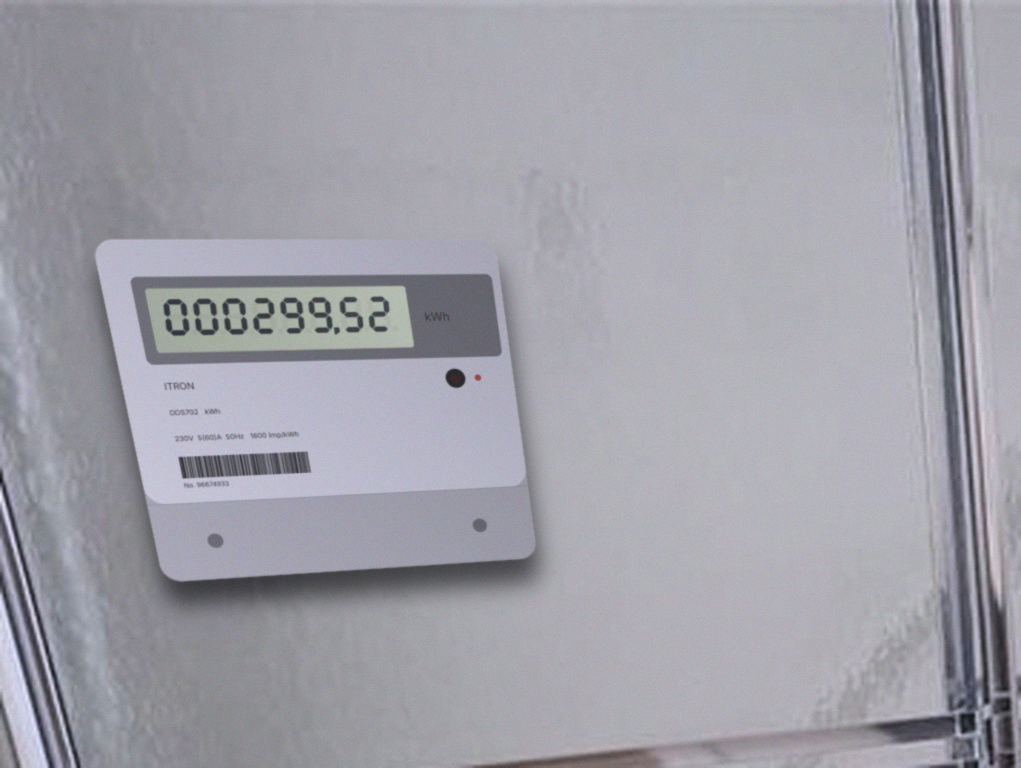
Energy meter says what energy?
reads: 299.52 kWh
